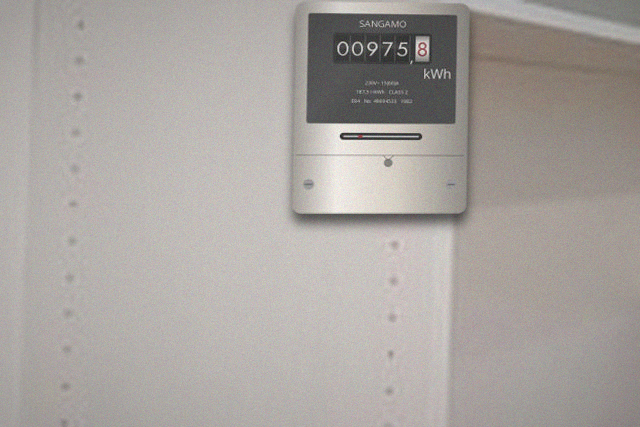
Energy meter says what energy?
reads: 975.8 kWh
